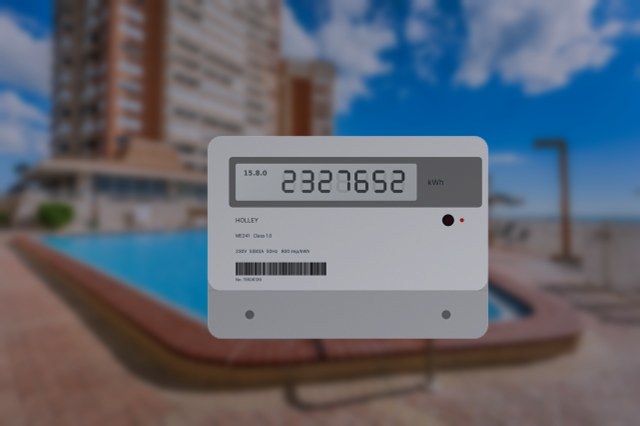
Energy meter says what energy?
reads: 2327652 kWh
